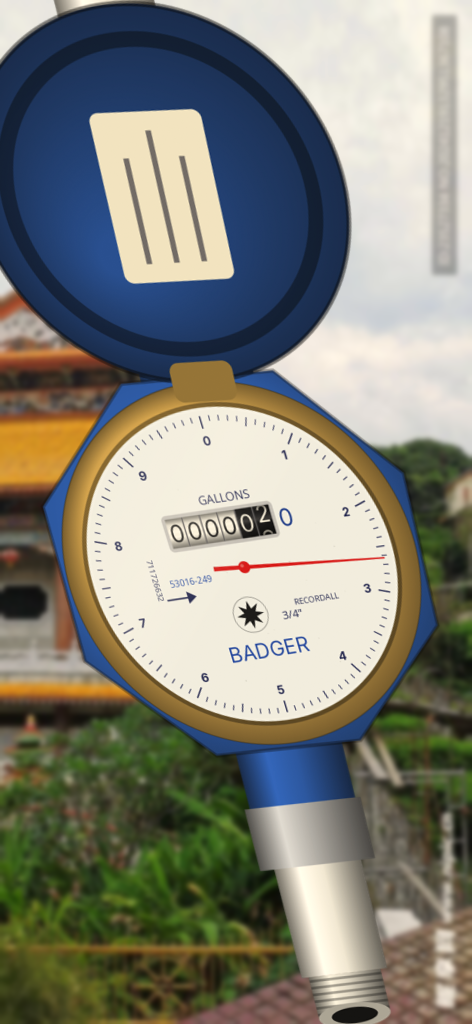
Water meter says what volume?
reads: 22.6 gal
